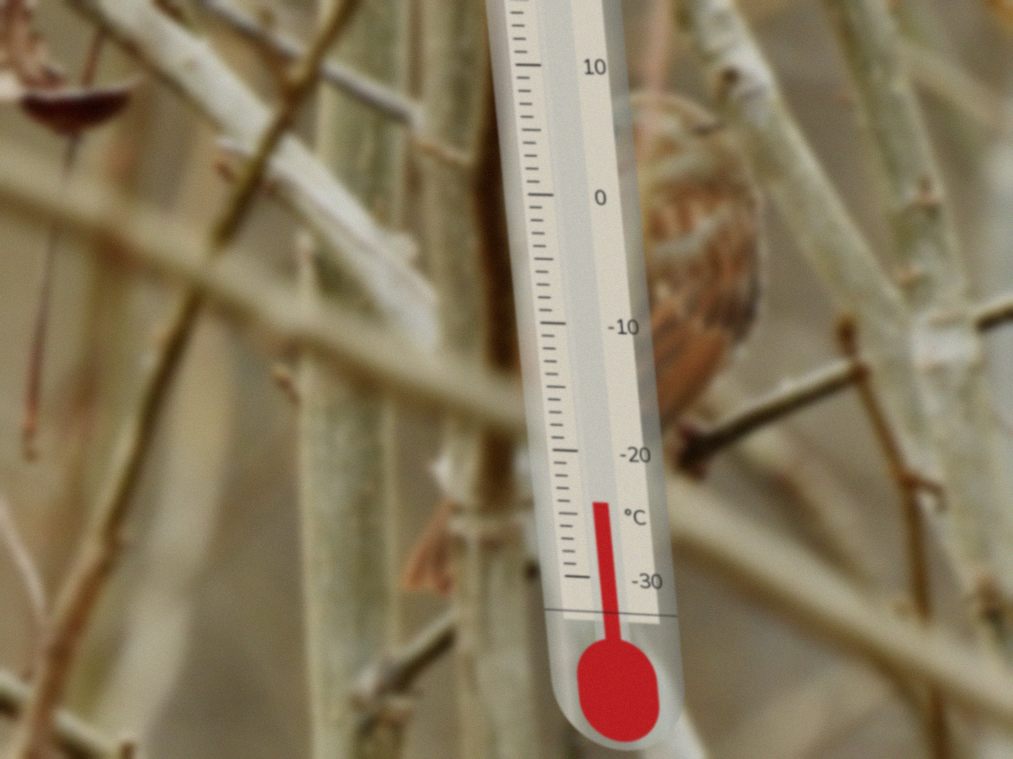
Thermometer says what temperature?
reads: -24 °C
